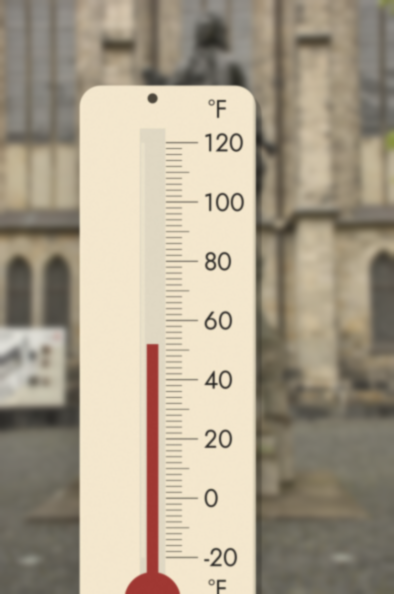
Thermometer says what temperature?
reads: 52 °F
